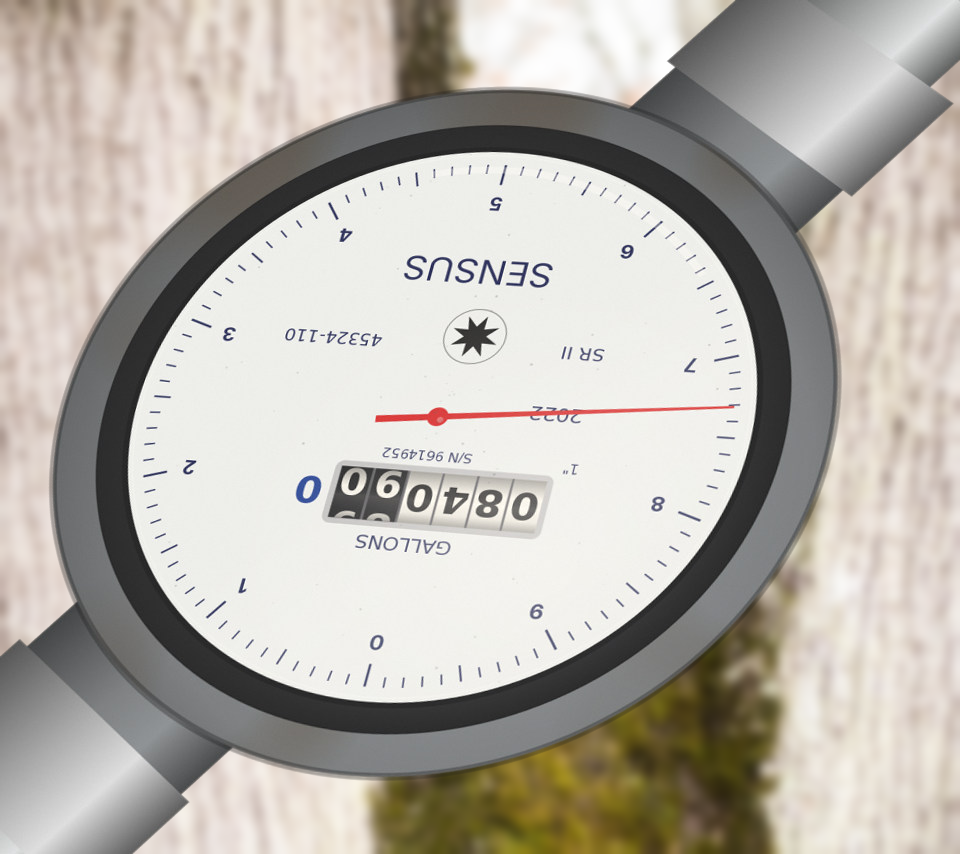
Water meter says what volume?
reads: 840897.3 gal
